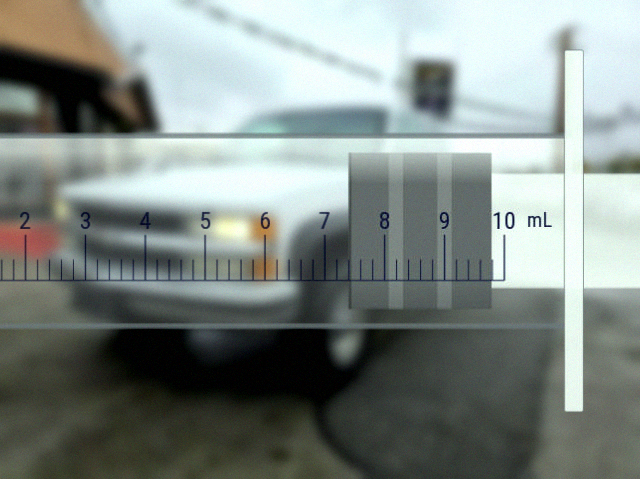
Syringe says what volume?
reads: 7.4 mL
